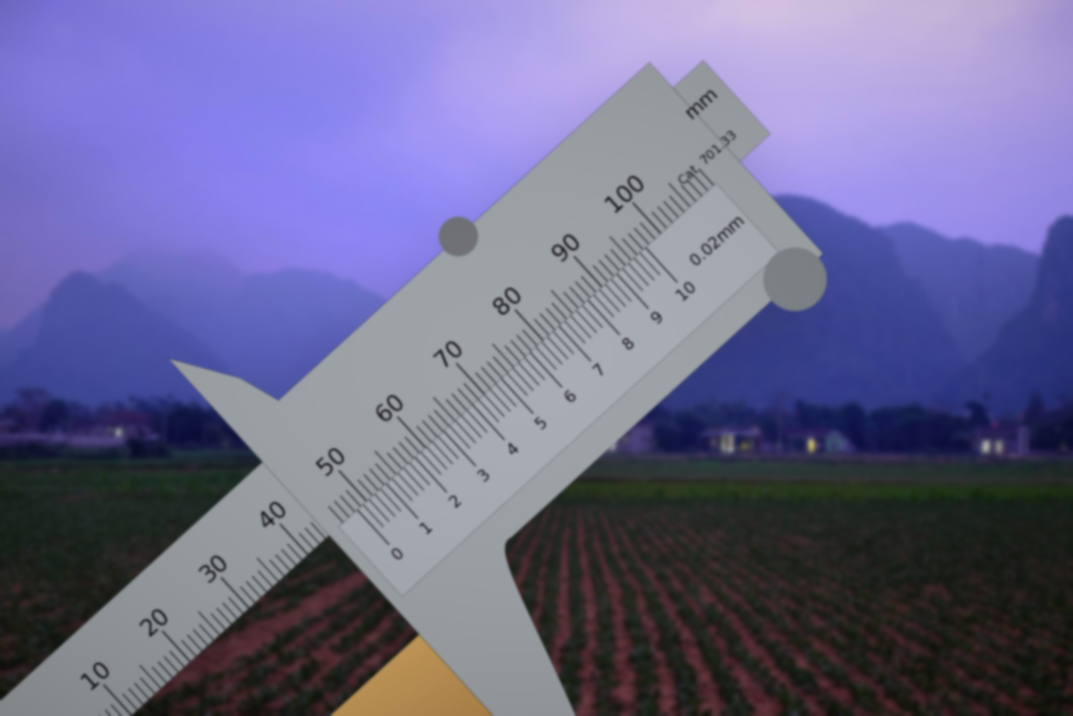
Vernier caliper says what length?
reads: 48.4 mm
